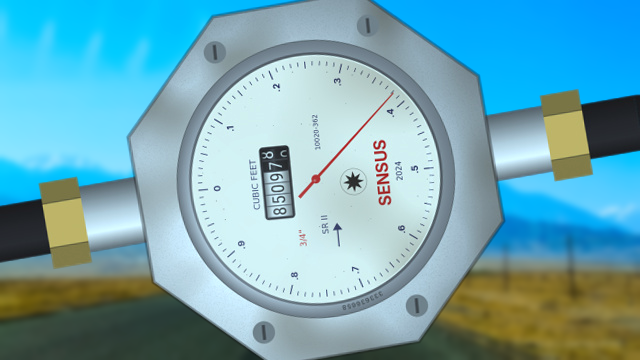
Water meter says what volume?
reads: 850978.38 ft³
